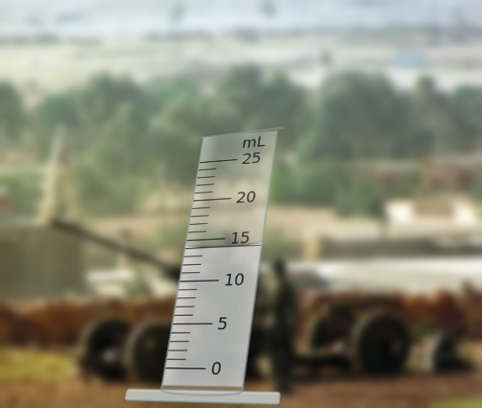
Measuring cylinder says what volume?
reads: 14 mL
